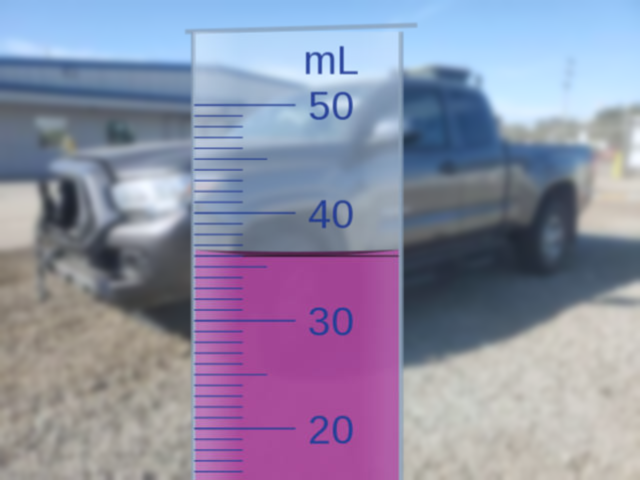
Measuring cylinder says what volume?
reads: 36 mL
